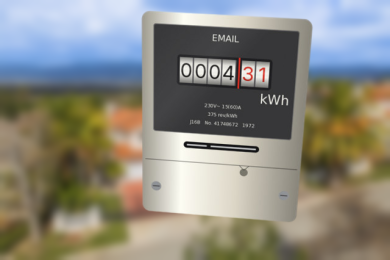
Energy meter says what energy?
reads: 4.31 kWh
